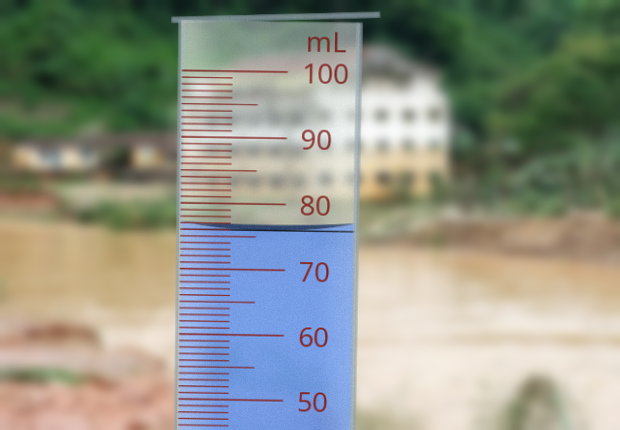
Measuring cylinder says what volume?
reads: 76 mL
